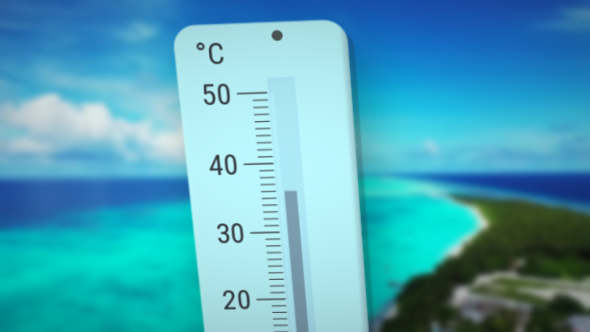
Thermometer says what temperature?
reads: 36 °C
